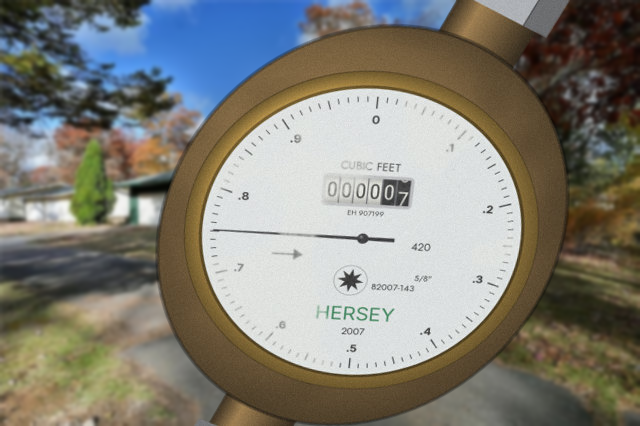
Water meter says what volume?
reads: 6.75 ft³
